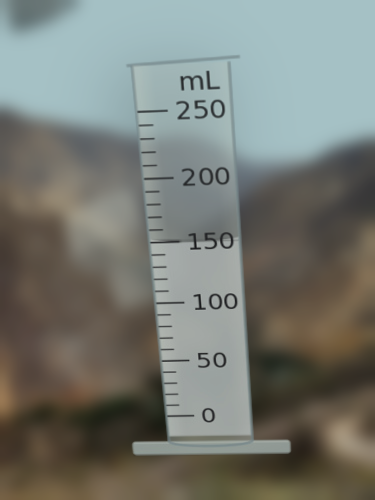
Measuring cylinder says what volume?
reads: 150 mL
